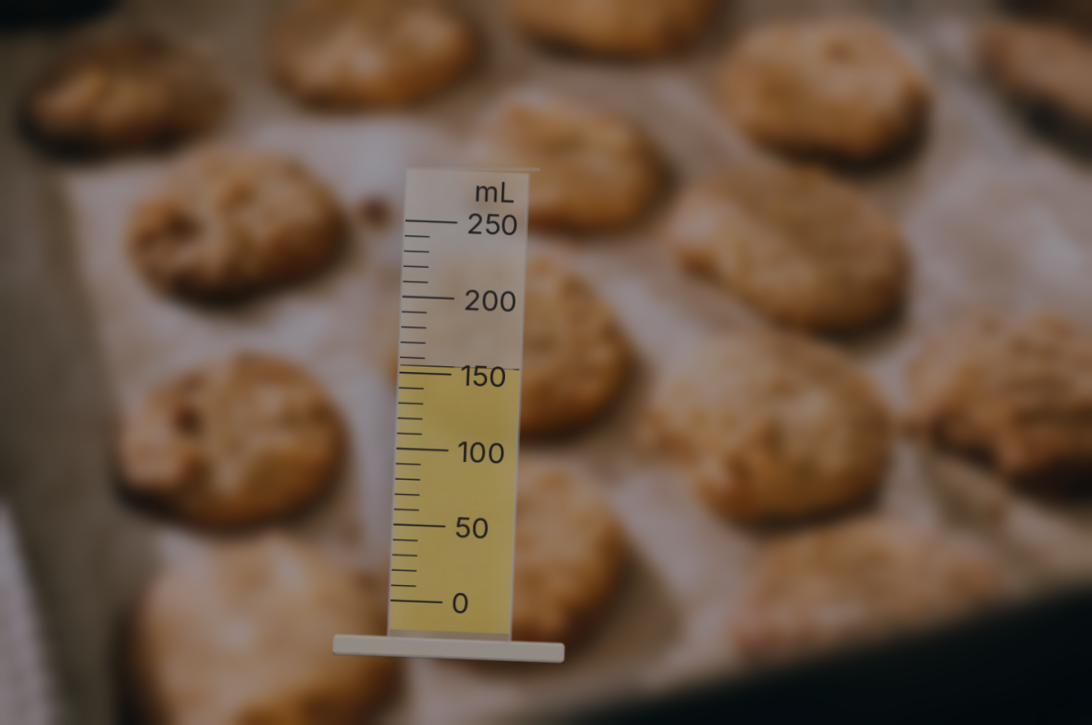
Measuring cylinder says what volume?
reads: 155 mL
